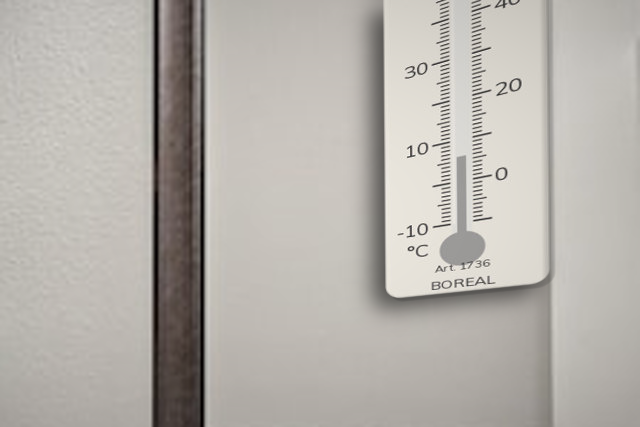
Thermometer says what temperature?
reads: 6 °C
